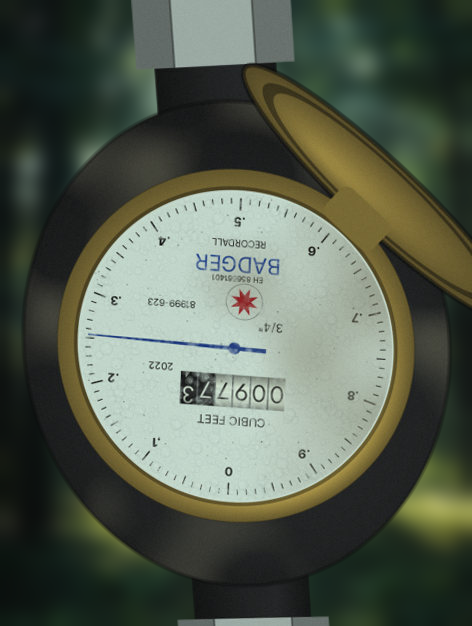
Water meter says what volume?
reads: 9773.25 ft³
